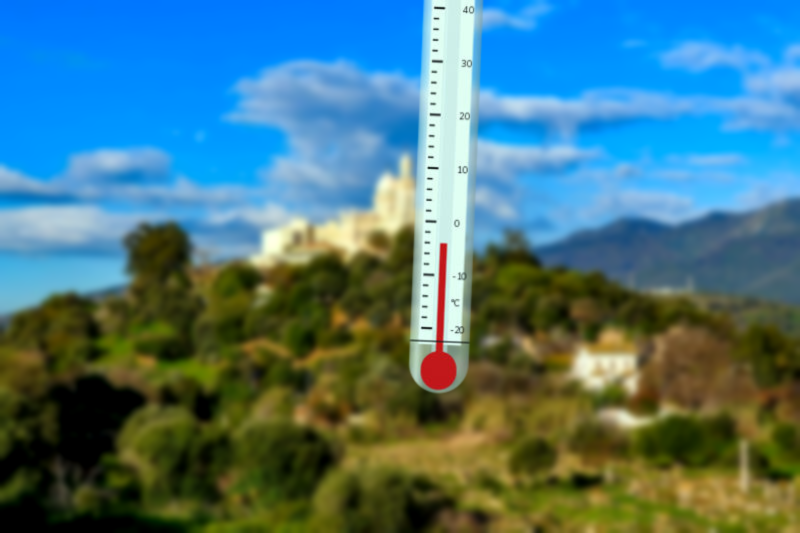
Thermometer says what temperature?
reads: -4 °C
